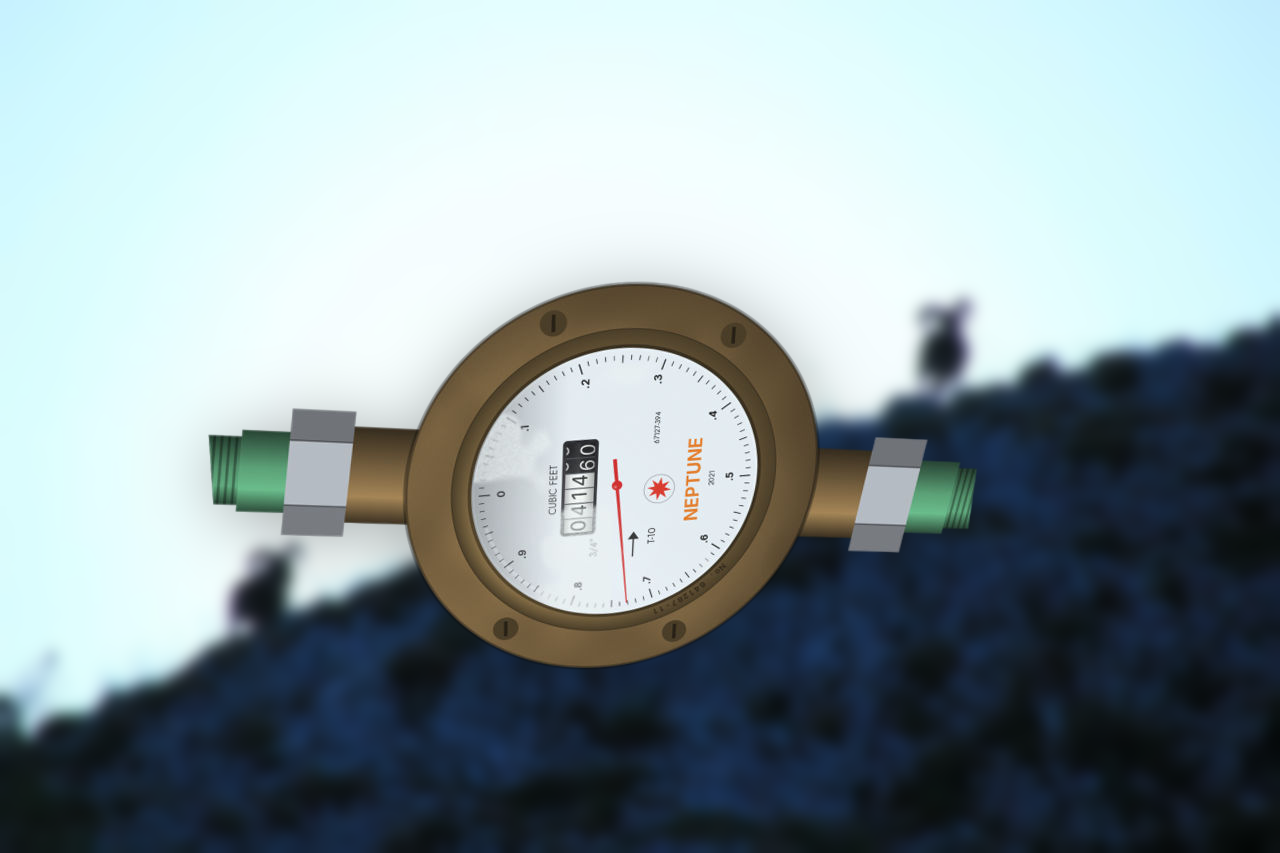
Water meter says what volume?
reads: 41459.73 ft³
